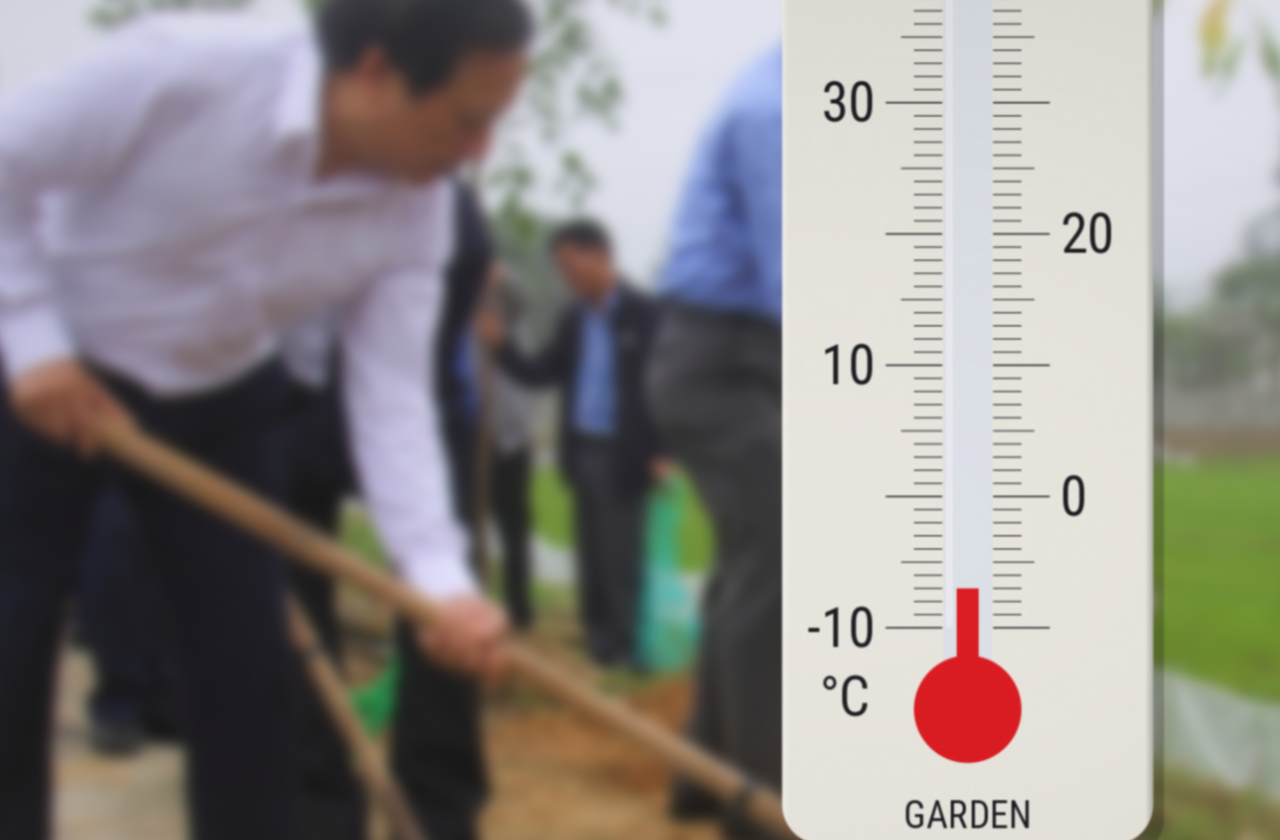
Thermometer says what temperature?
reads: -7 °C
